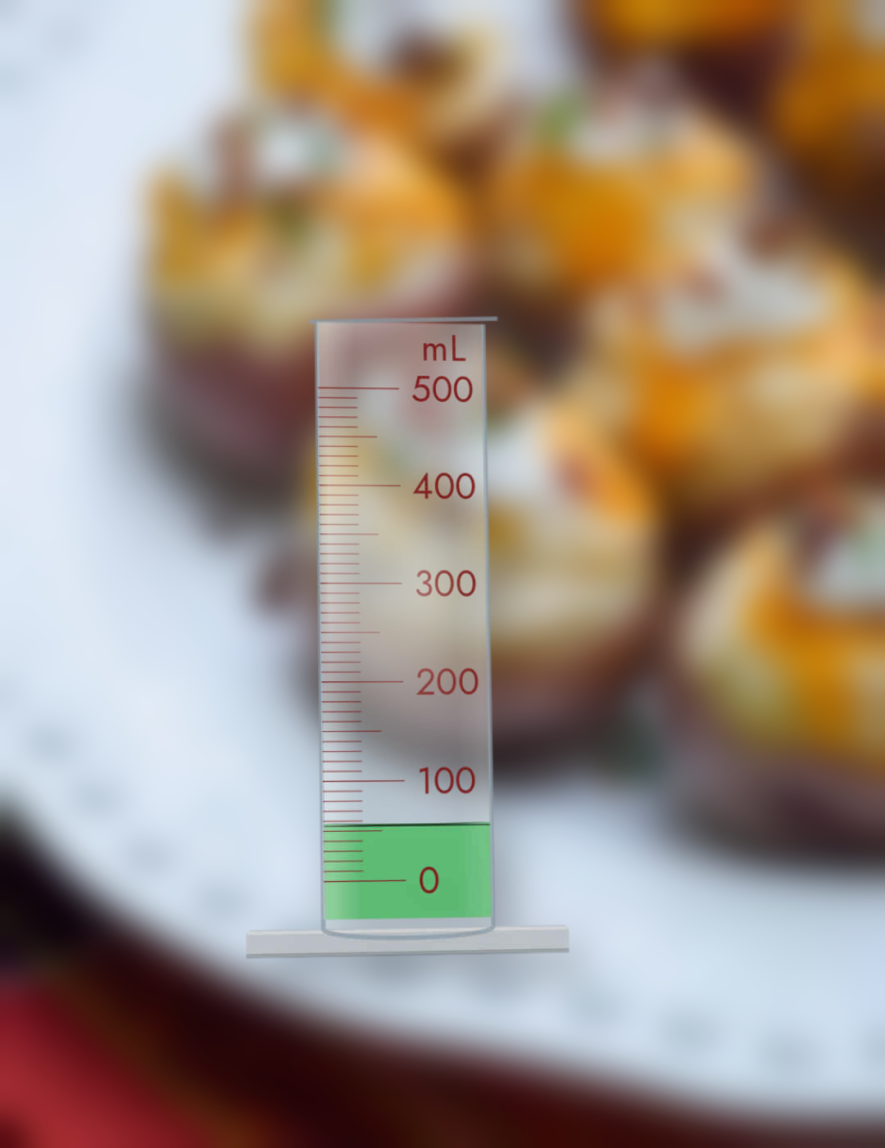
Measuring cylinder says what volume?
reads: 55 mL
